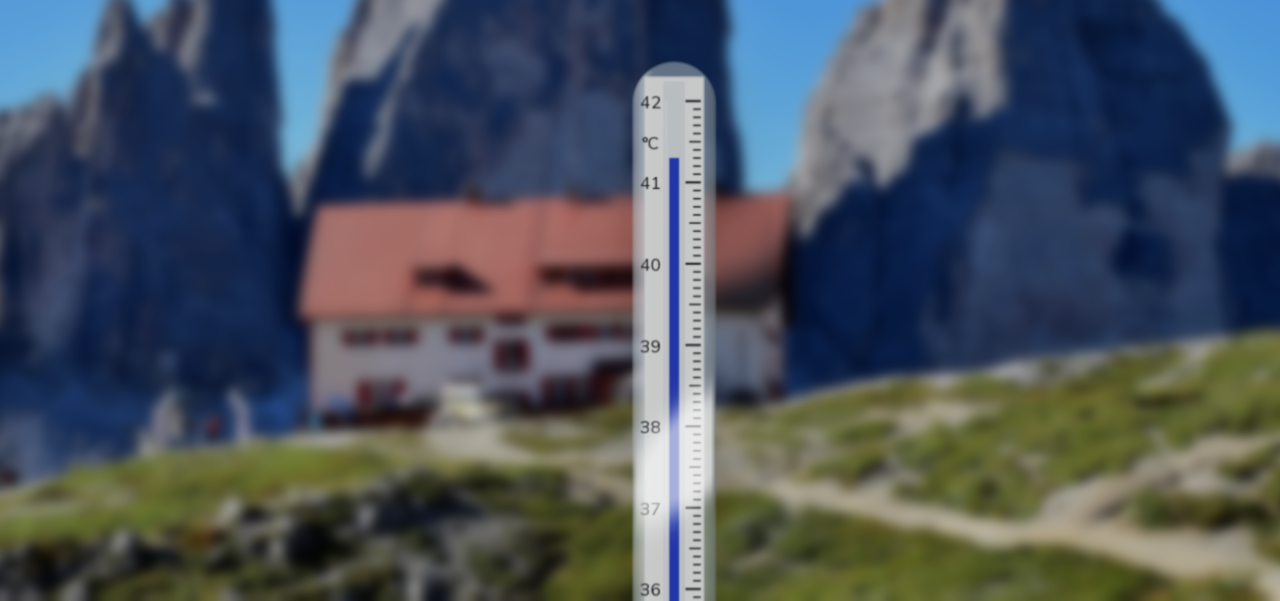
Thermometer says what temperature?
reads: 41.3 °C
